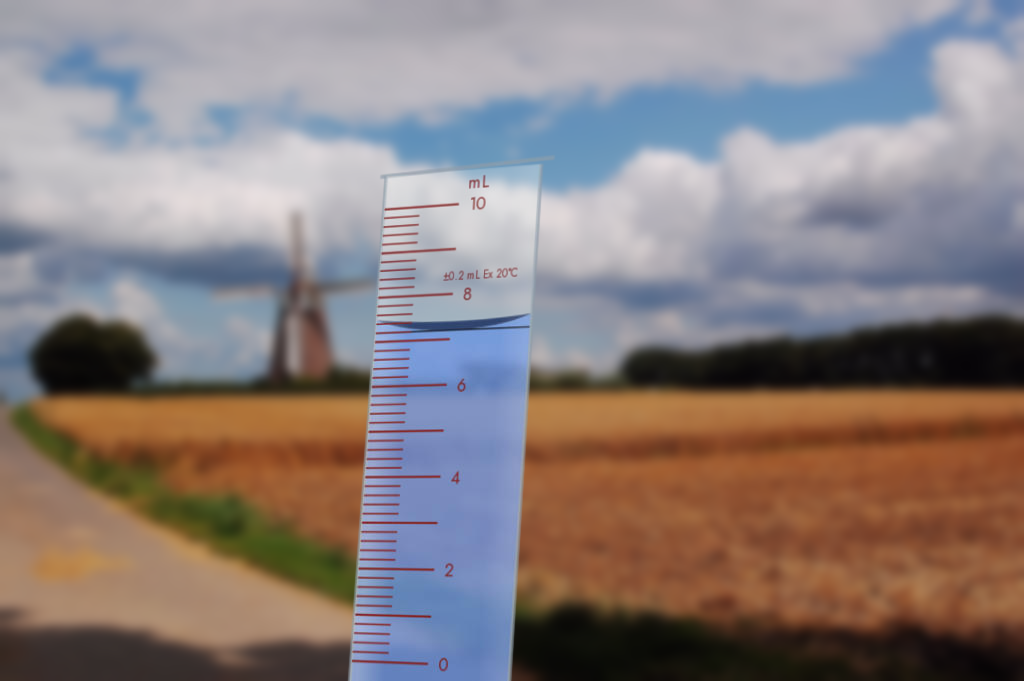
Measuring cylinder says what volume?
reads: 7.2 mL
